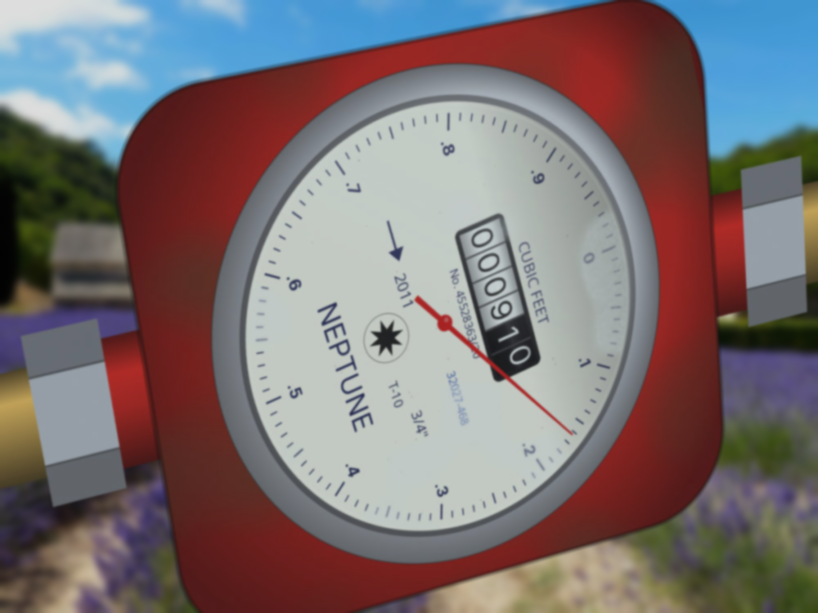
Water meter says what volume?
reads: 910.16 ft³
